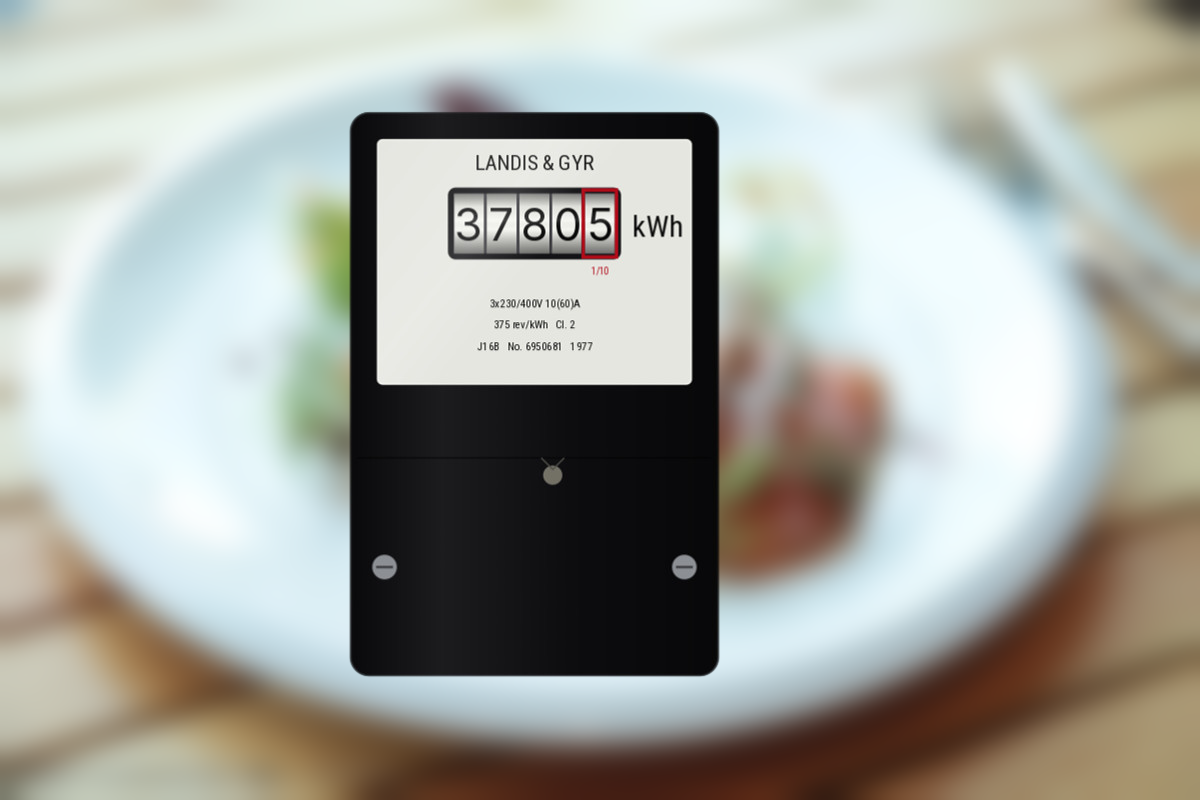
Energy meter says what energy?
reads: 3780.5 kWh
